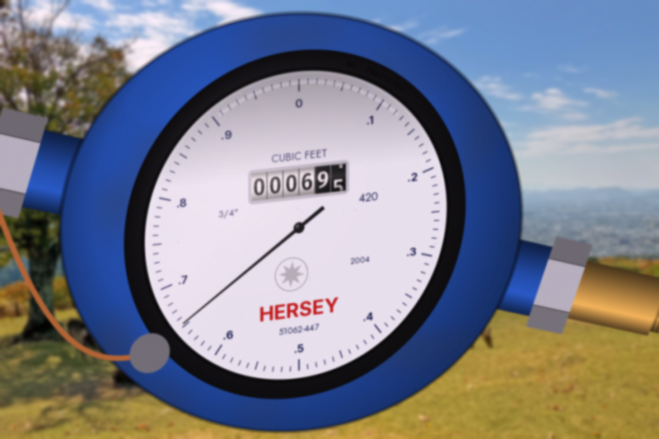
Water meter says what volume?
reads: 694.65 ft³
